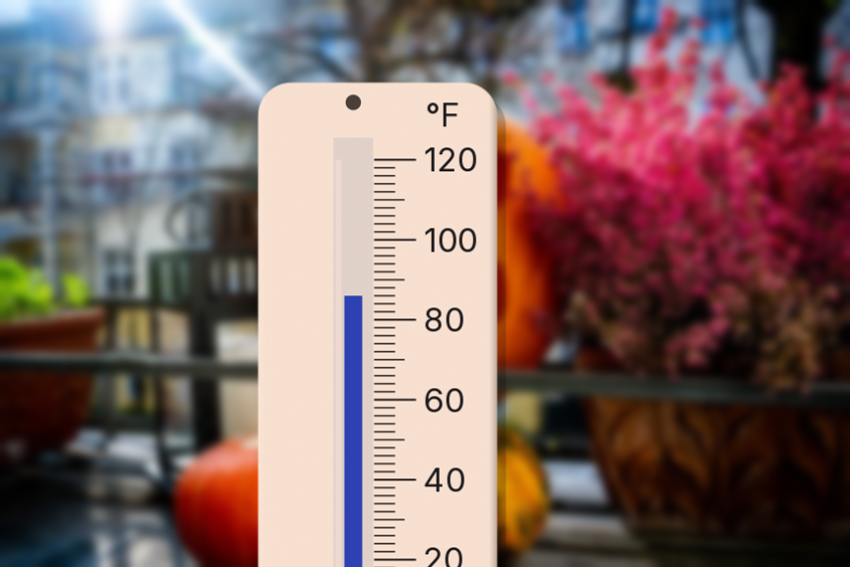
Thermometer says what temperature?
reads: 86 °F
